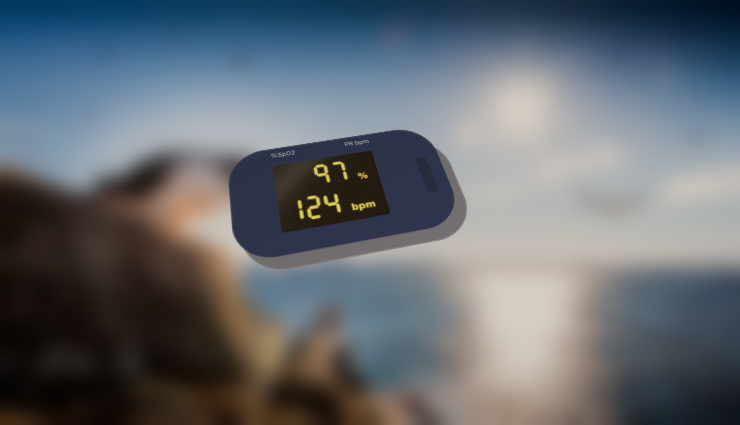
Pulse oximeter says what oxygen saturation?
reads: 97 %
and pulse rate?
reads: 124 bpm
